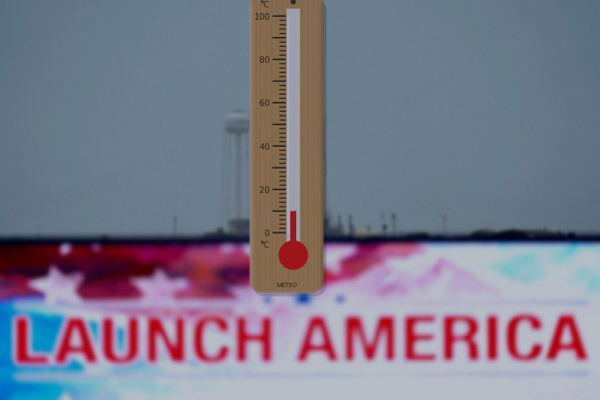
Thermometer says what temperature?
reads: 10 °C
